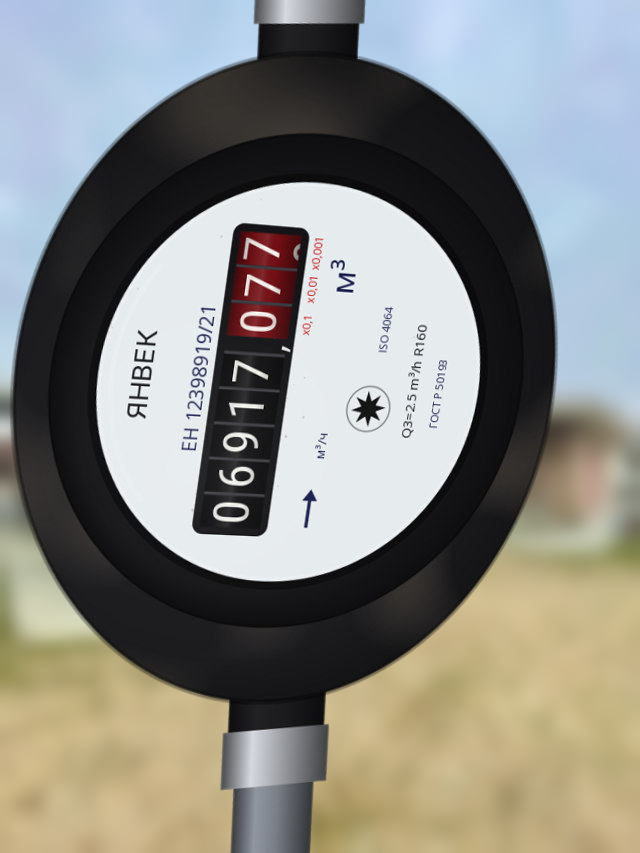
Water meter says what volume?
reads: 6917.077 m³
